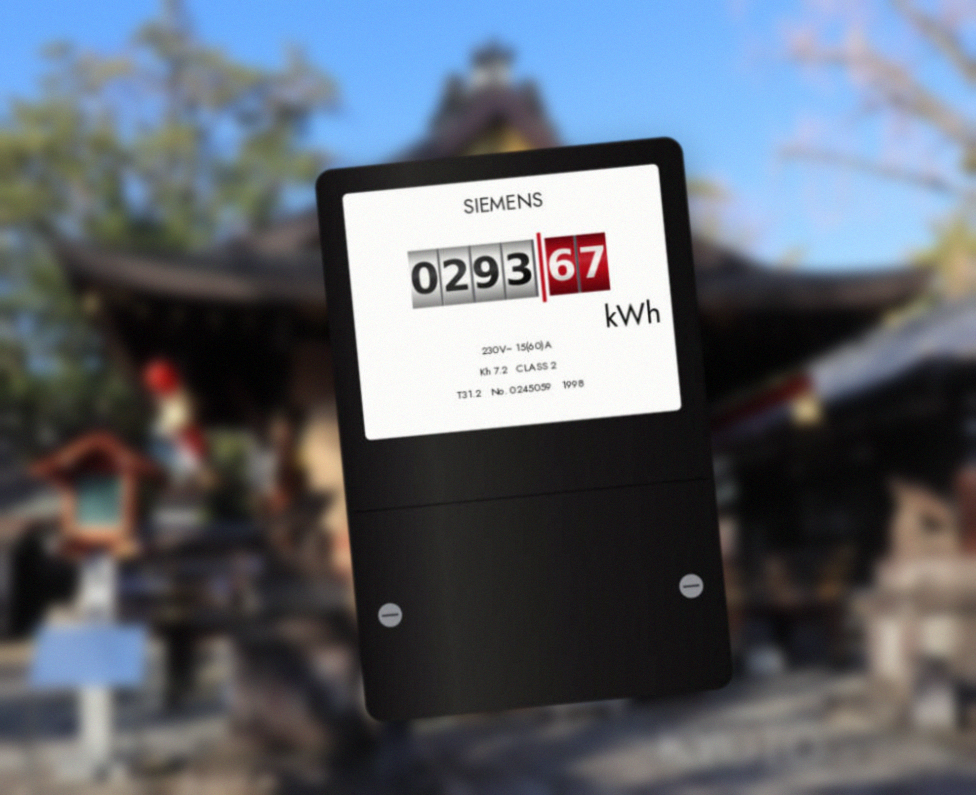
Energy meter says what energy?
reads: 293.67 kWh
